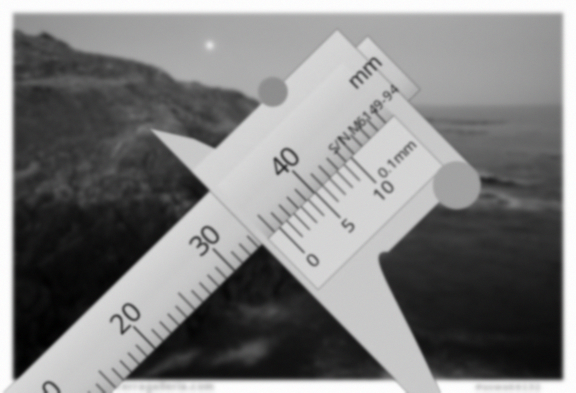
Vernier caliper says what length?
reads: 35.6 mm
